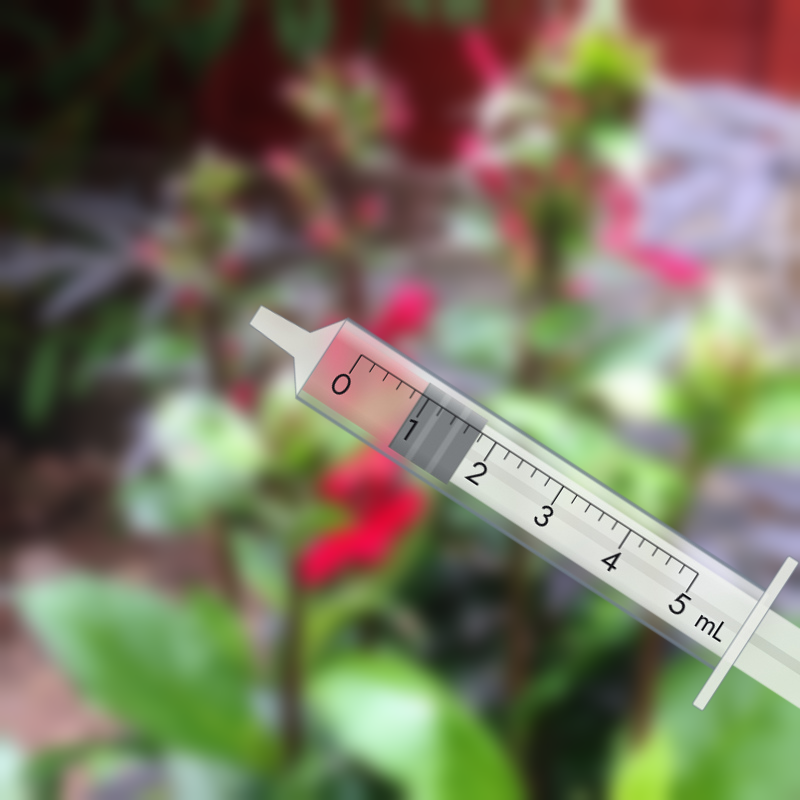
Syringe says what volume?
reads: 0.9 mL
